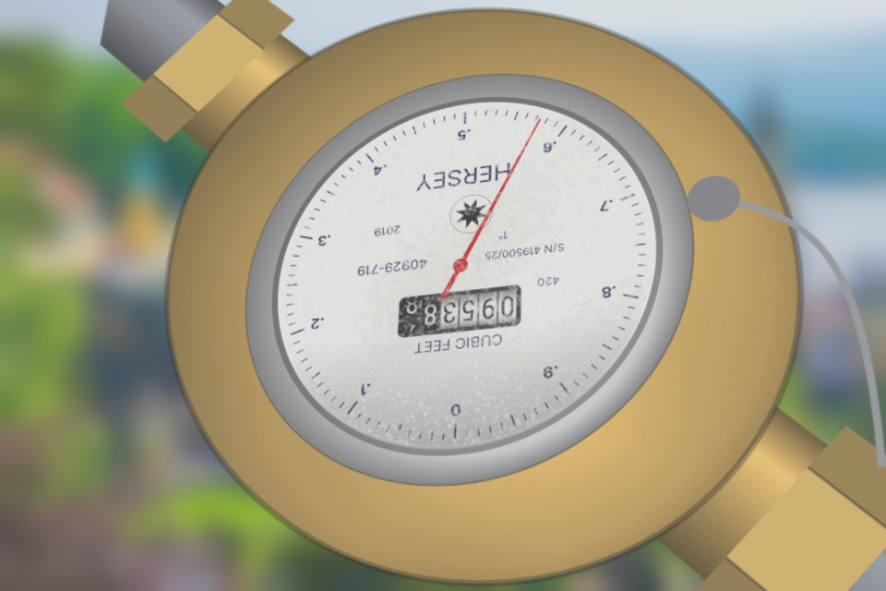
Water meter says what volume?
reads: 95387.57 ft³
